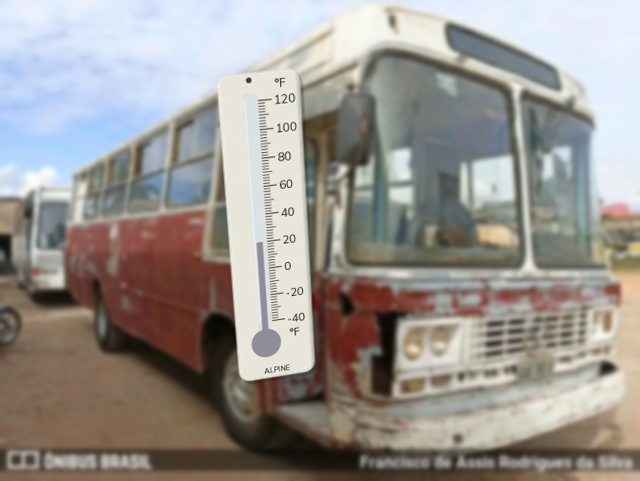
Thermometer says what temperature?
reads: 20 °F
